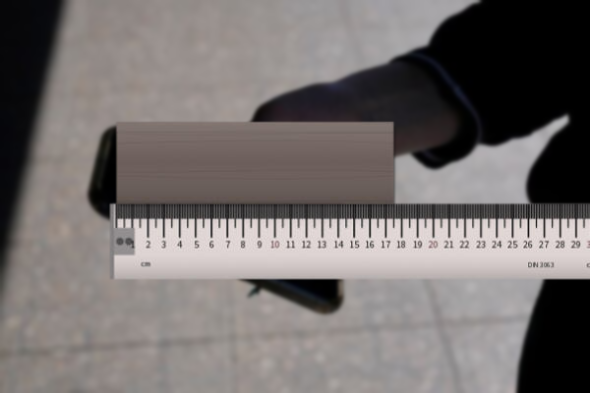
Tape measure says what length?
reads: 17.5 cm
